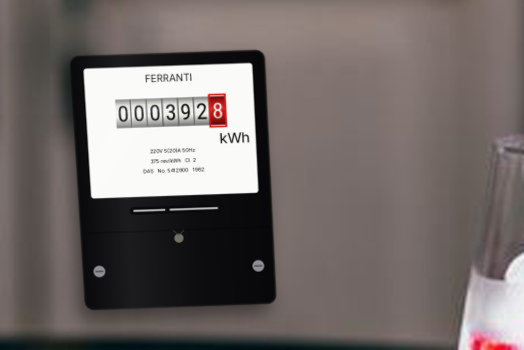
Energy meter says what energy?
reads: 392.8 kWh
